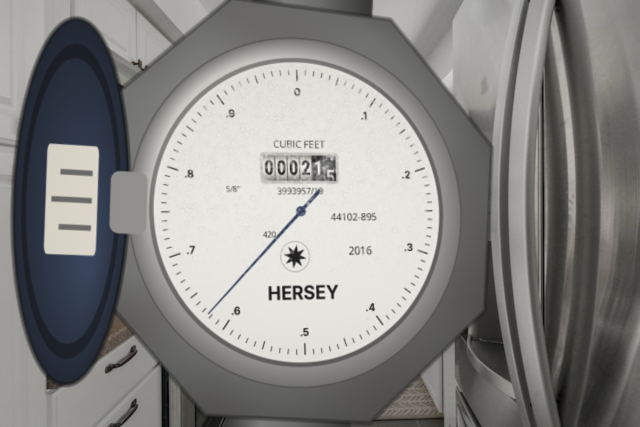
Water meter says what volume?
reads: 214.62 ft³
